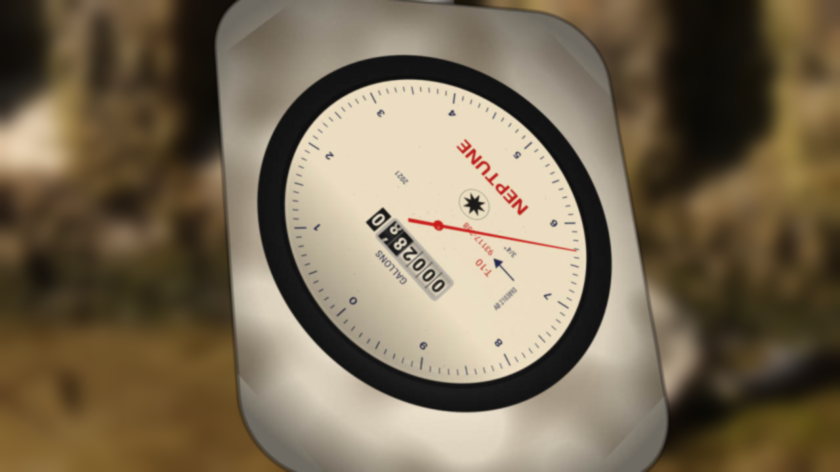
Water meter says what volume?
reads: 2876.3 gal
